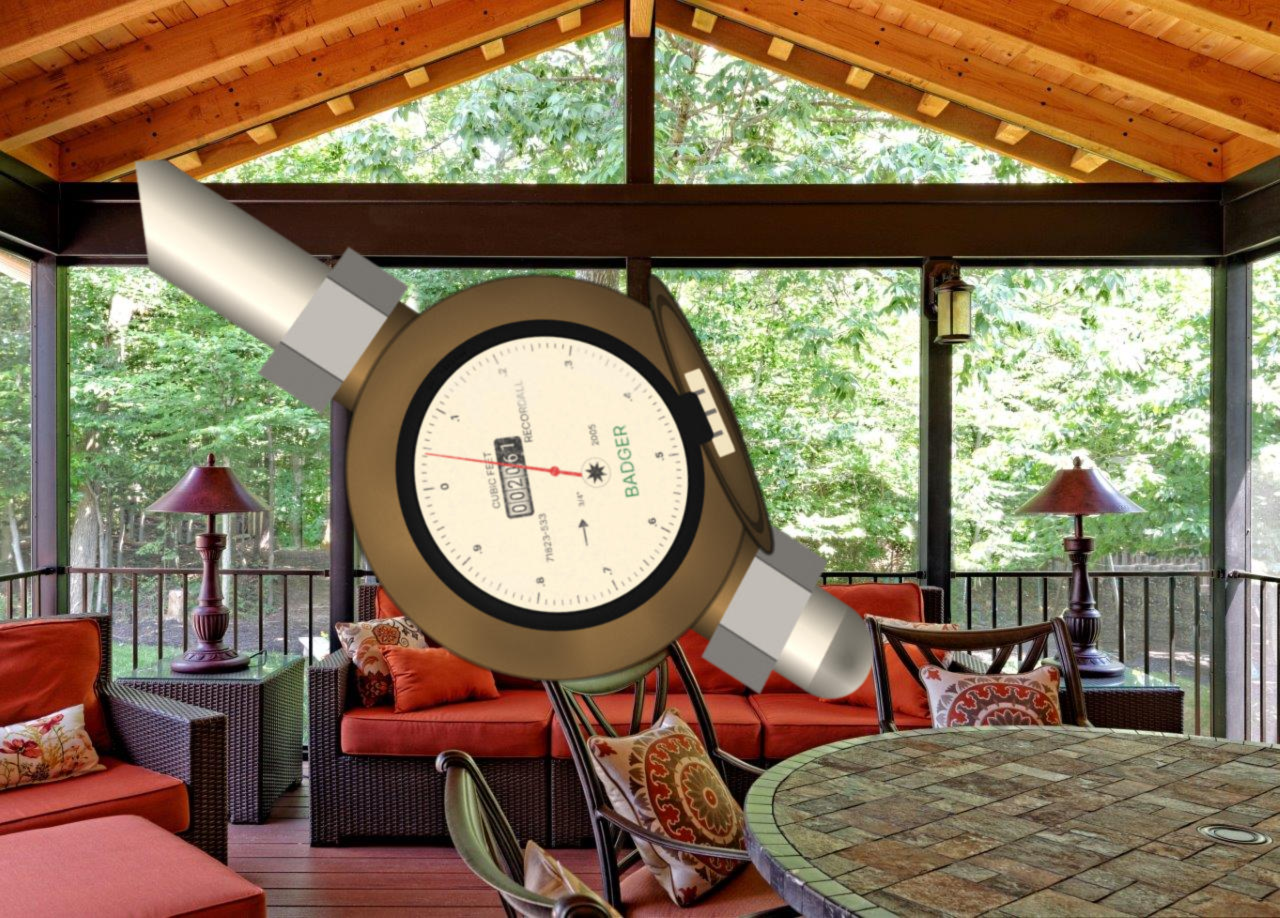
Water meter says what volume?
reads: 2061.04 ft³
